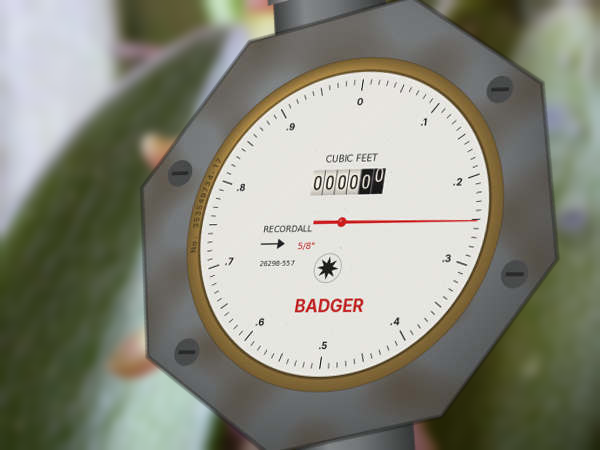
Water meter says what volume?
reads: 0.25 ft³
